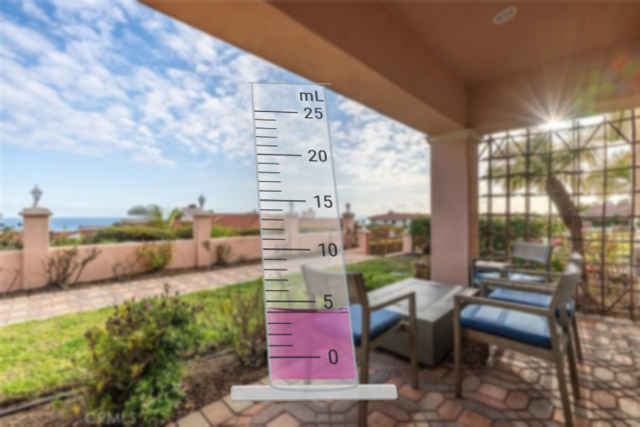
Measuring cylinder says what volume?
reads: 4 mL
